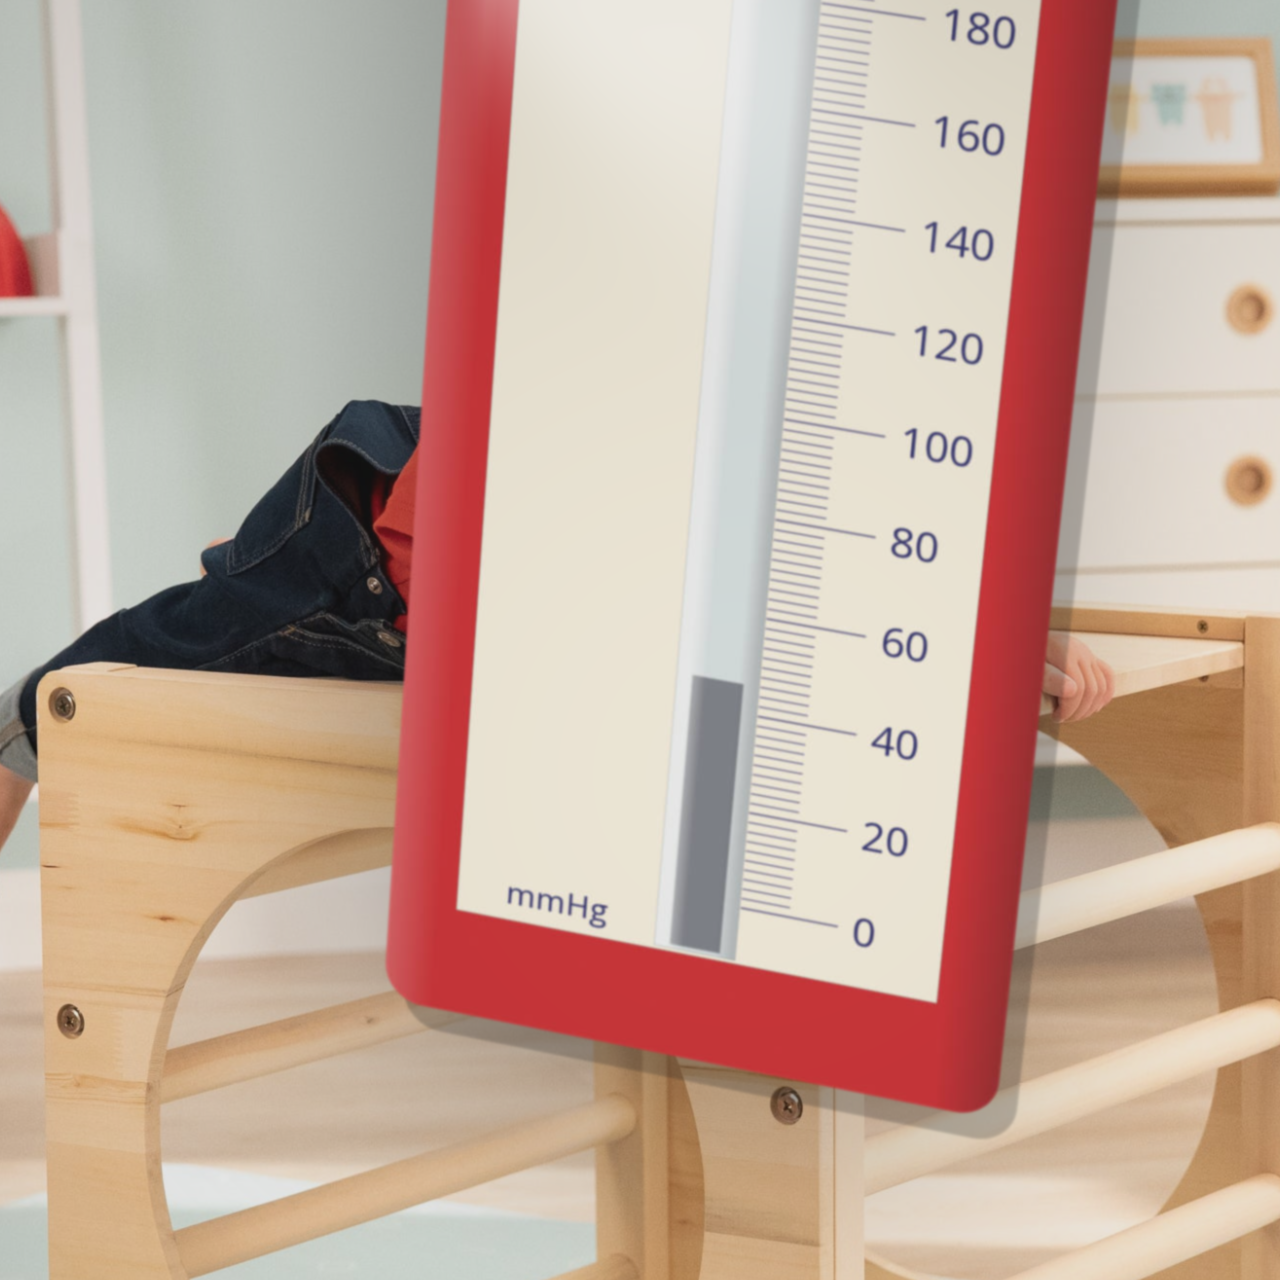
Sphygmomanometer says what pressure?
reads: 46 mmHg
